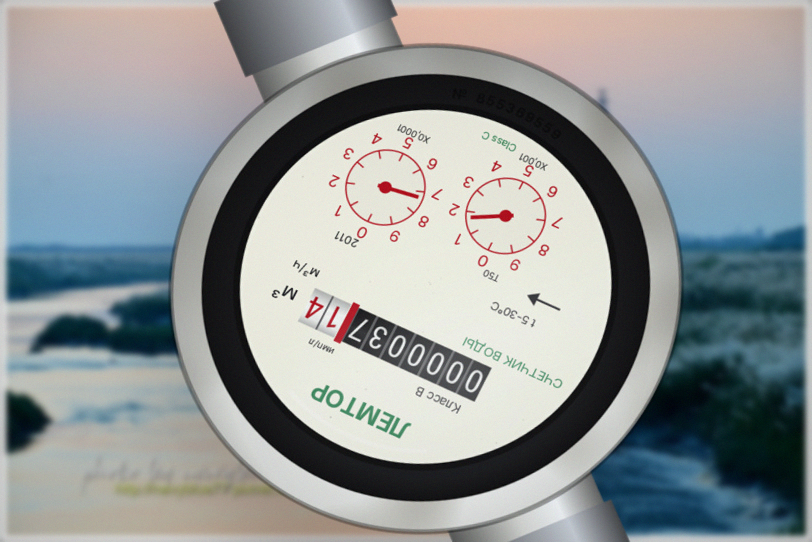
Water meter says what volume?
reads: 37.1417 m³
